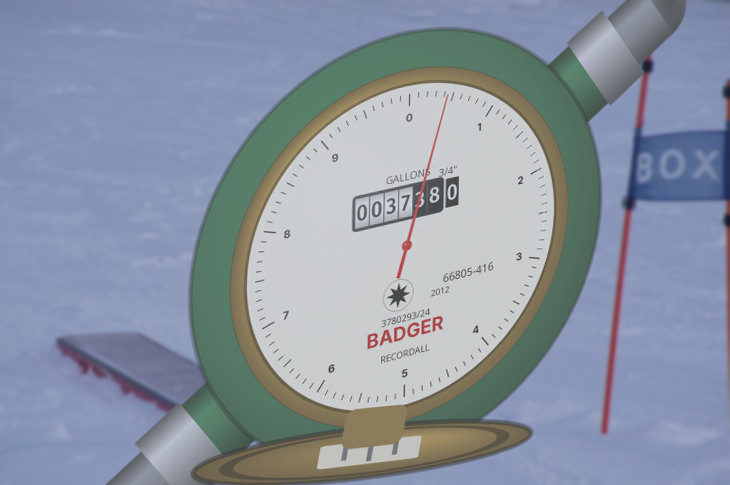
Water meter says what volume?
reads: 37380.4 gal
